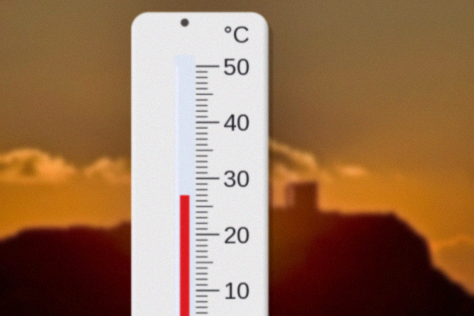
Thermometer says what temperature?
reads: 27 °C
